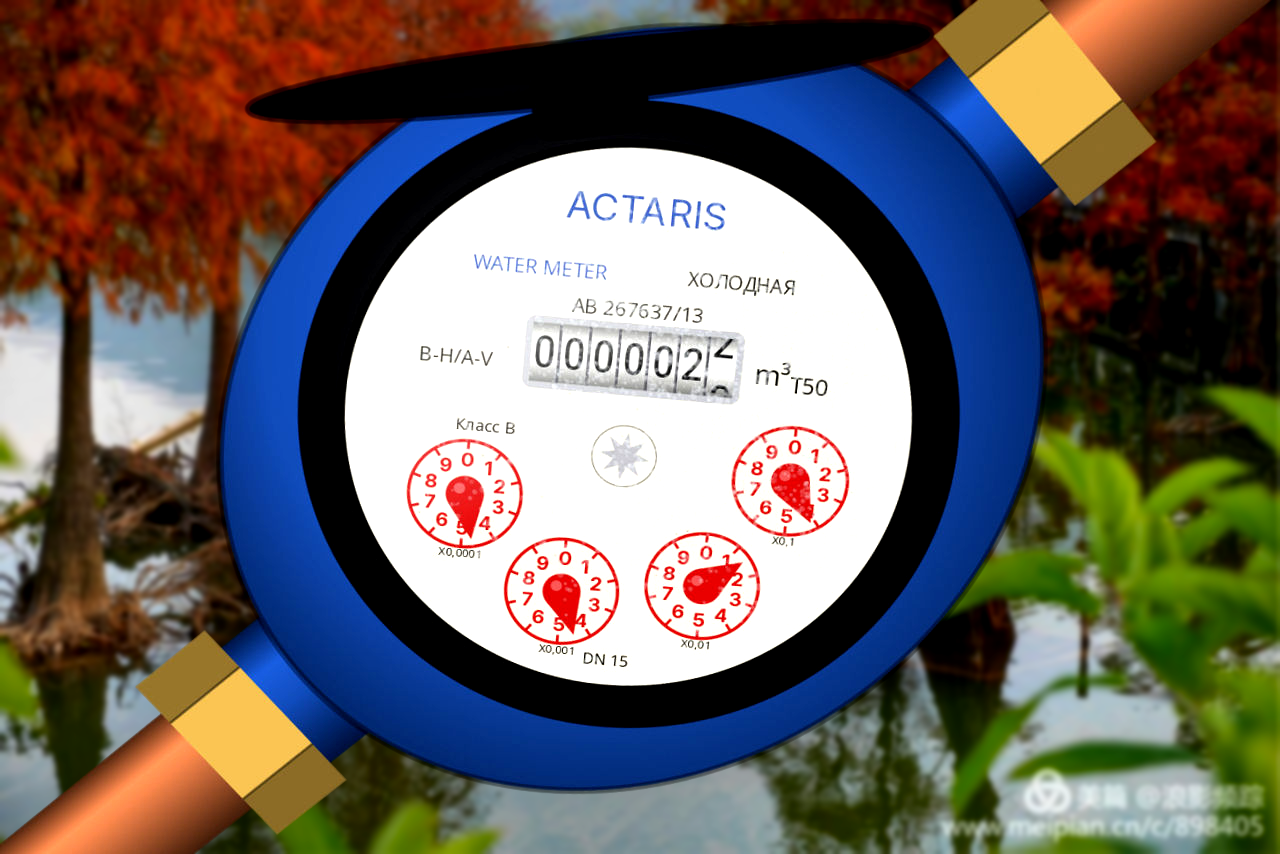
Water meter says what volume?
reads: 22.4144 m³
